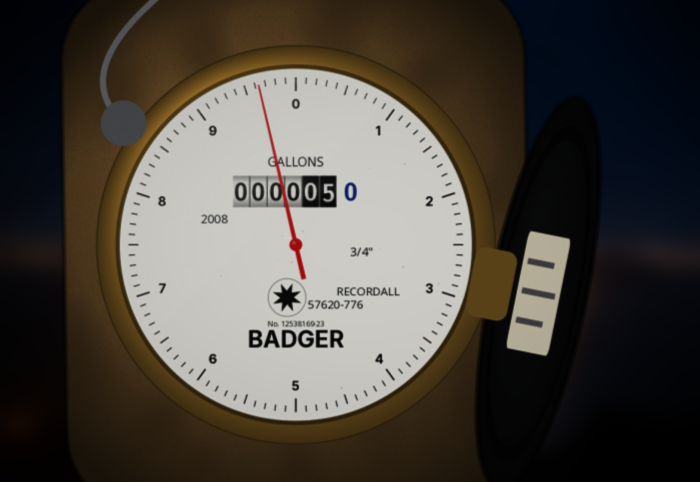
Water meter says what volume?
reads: 49.6 gal
